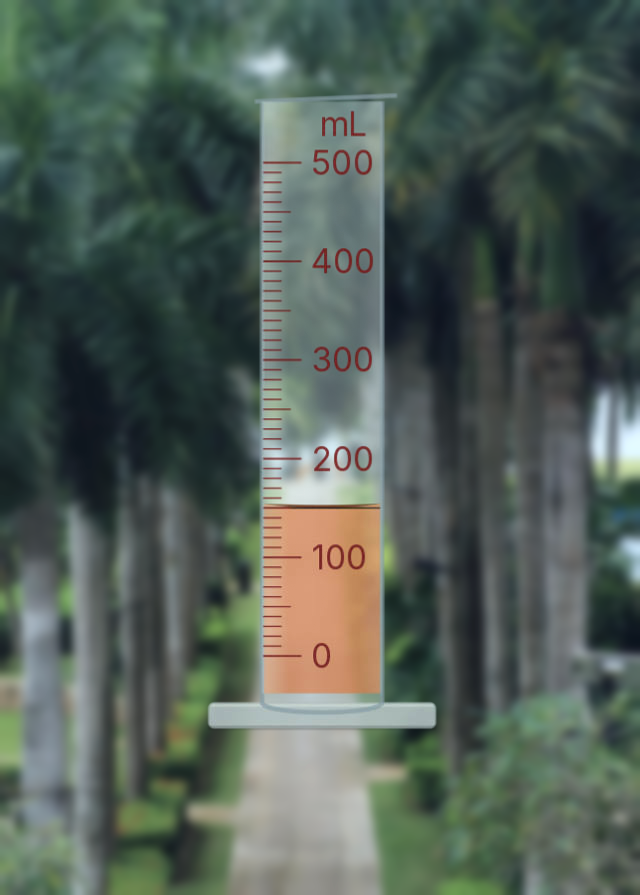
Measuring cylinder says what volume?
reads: 150 mL
